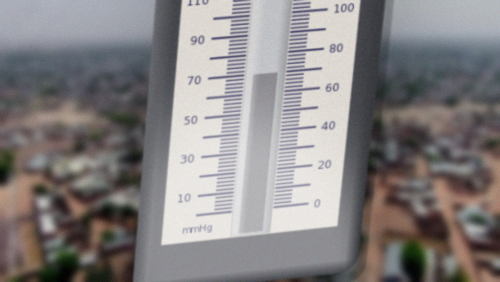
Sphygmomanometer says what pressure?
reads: 70 mmHg
